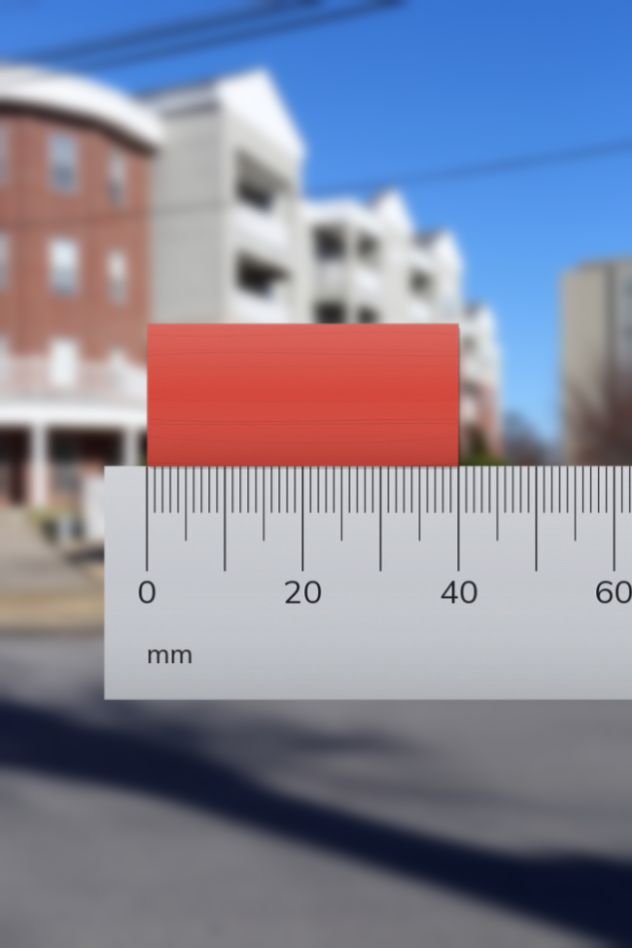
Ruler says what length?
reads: 40 mm
